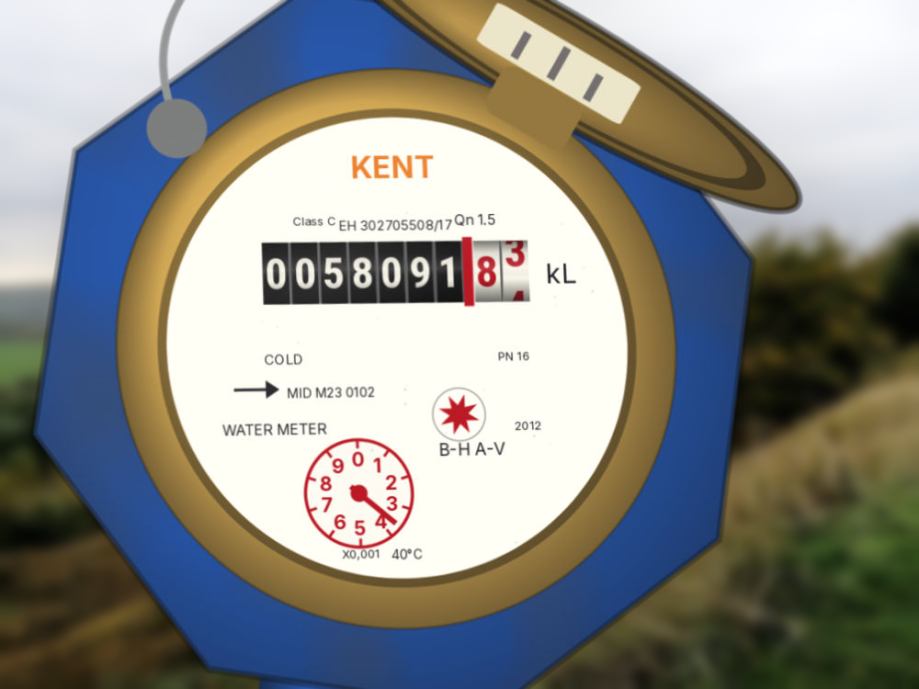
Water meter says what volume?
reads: 58091.833 kL
